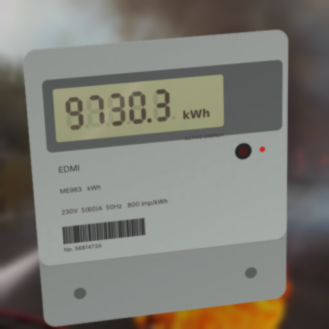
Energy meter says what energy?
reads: 9730.3 kWh
